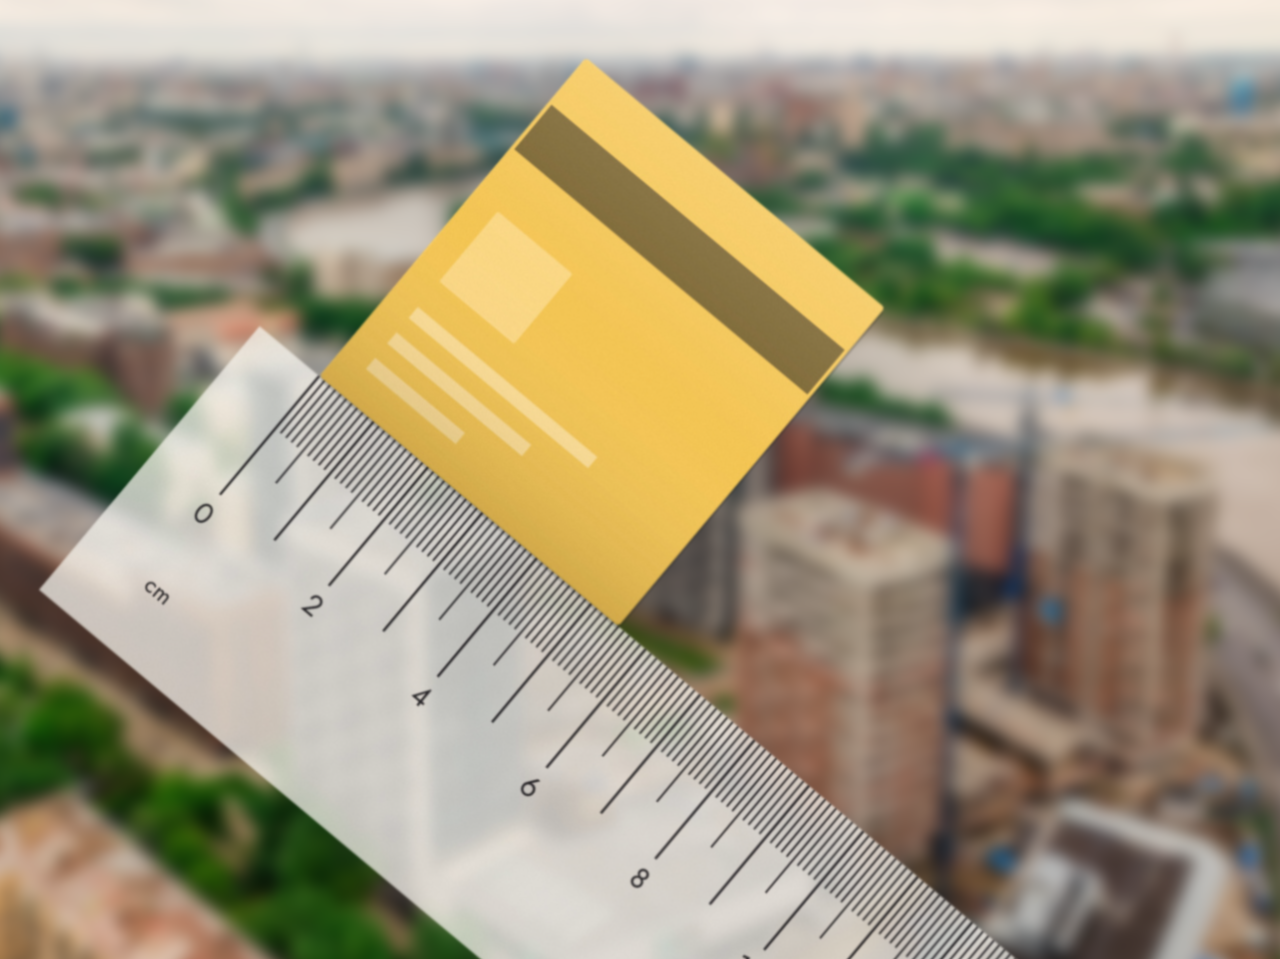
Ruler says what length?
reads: 5.5 cm
